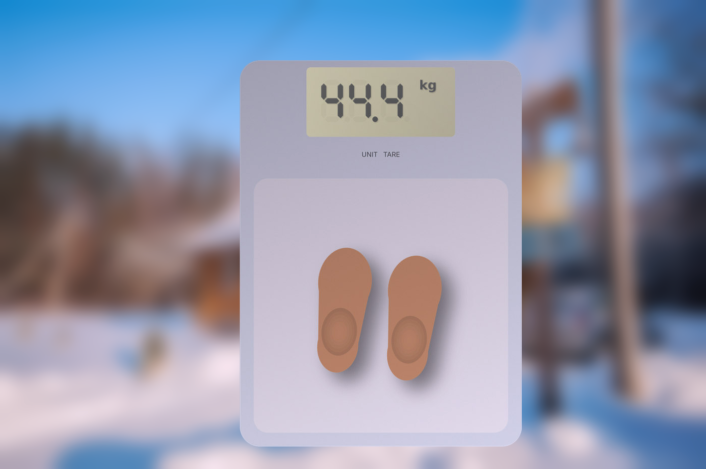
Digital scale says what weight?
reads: 44.4 kg
